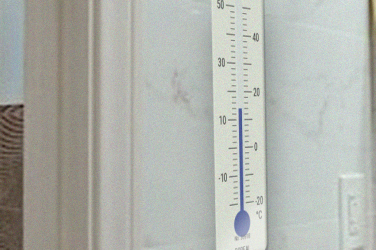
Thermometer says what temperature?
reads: 14 °C
